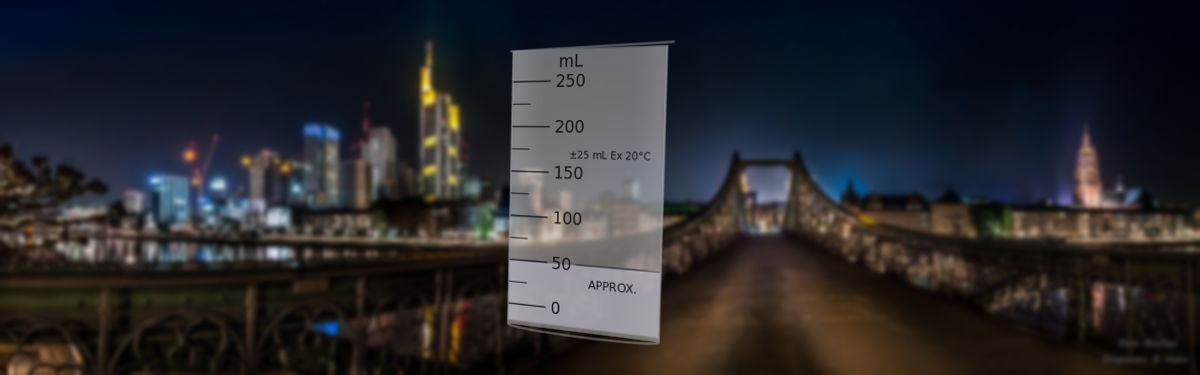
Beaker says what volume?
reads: 50 mL
